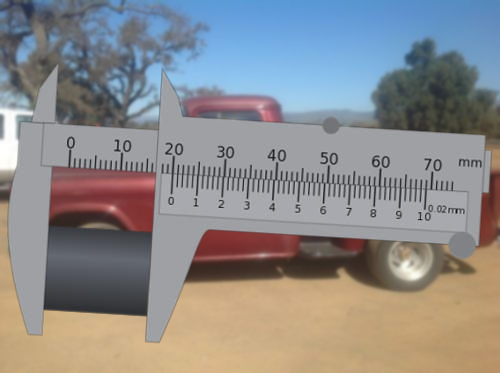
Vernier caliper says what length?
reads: 20.0 mm
